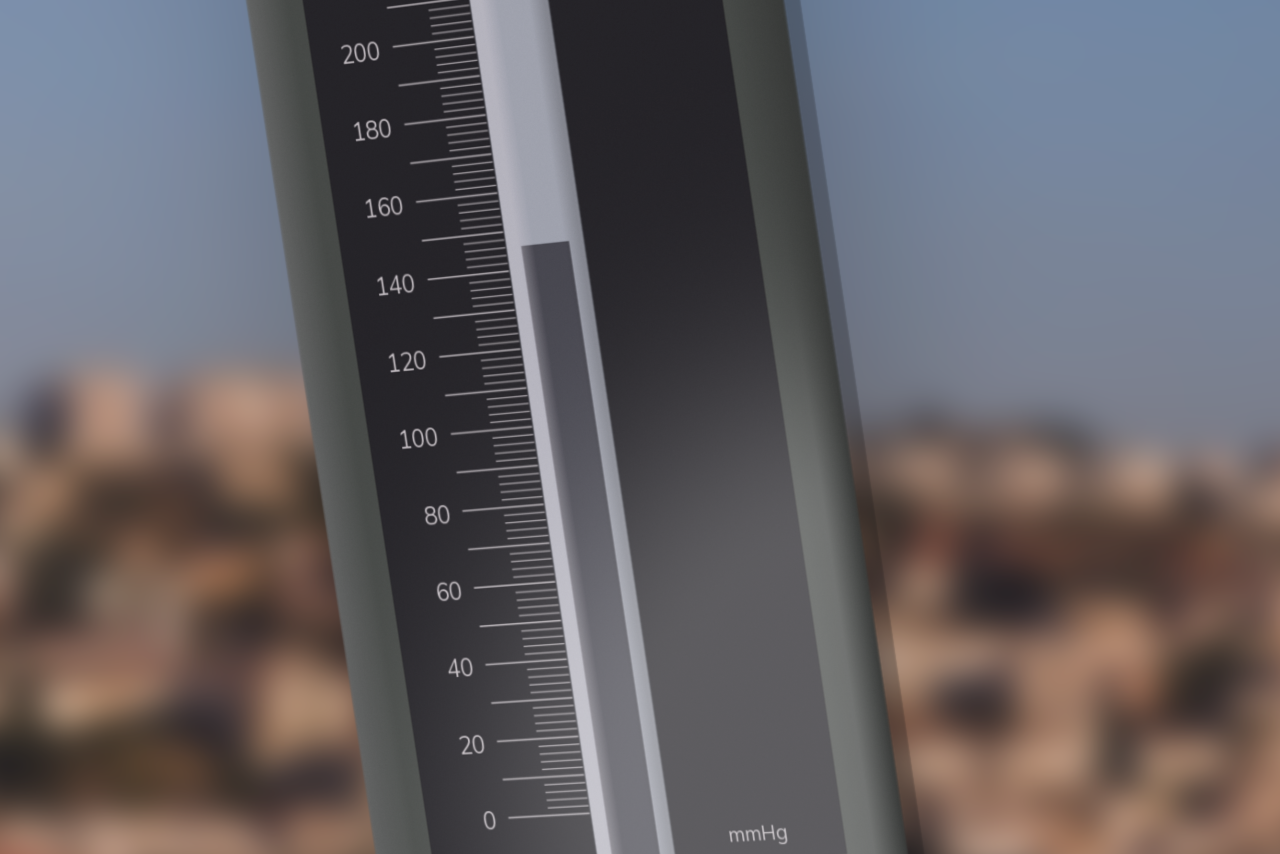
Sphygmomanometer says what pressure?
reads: 146 mmHg
